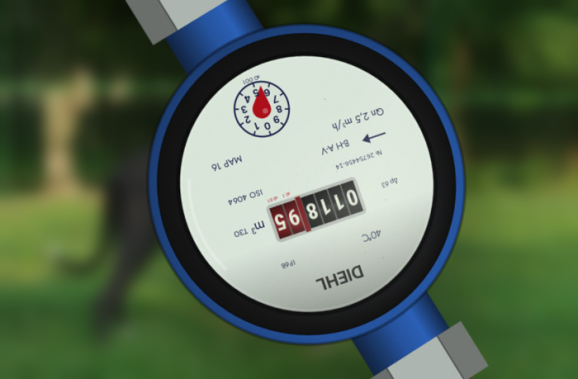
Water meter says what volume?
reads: 118.955 m³
